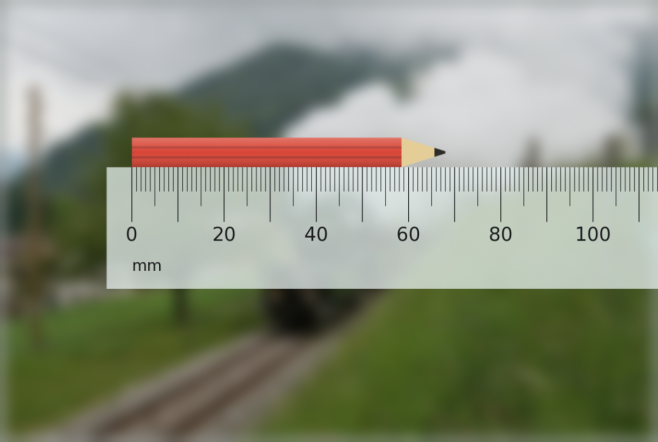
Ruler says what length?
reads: 68 mm
